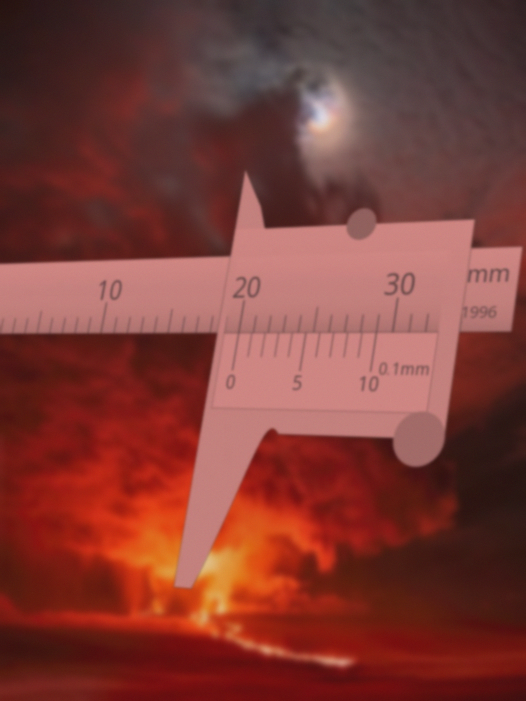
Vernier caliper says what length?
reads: 20.0 mm
